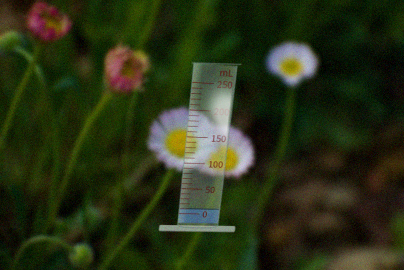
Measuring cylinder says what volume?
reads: 10 mL
